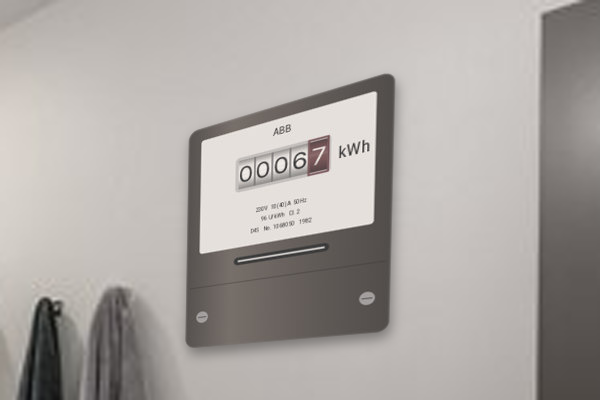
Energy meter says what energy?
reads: 6.7 kWh
